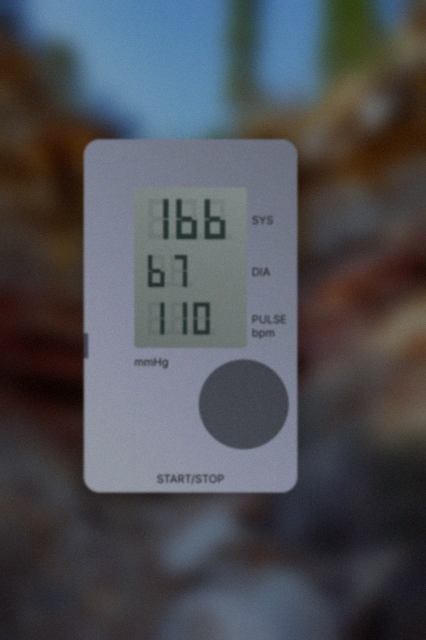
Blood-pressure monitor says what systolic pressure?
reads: 166 mmHg
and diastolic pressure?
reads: 67 mmHg
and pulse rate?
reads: 110 bpm
